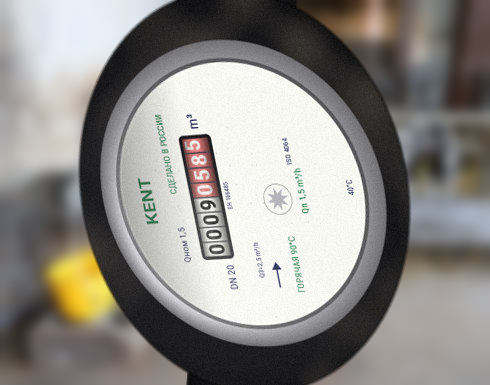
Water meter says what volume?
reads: 9.0585 m³
